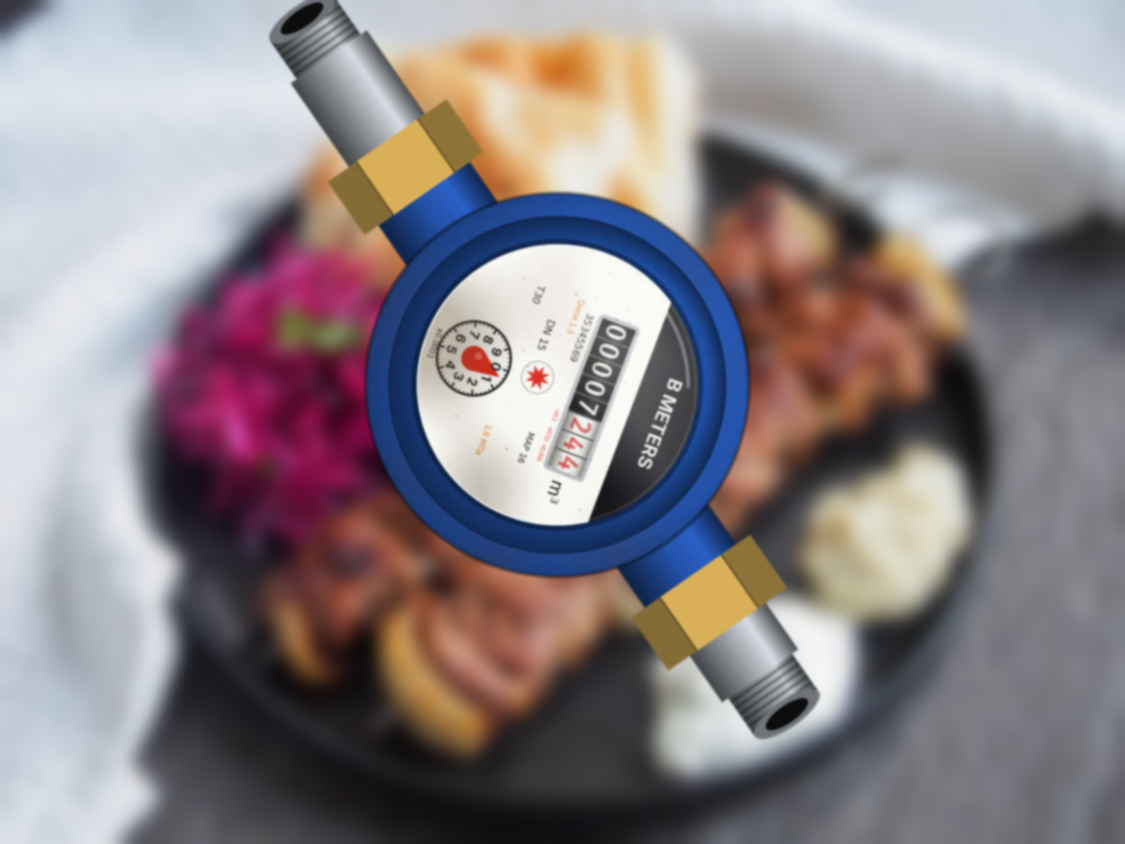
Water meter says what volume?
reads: 7.2440 m³
